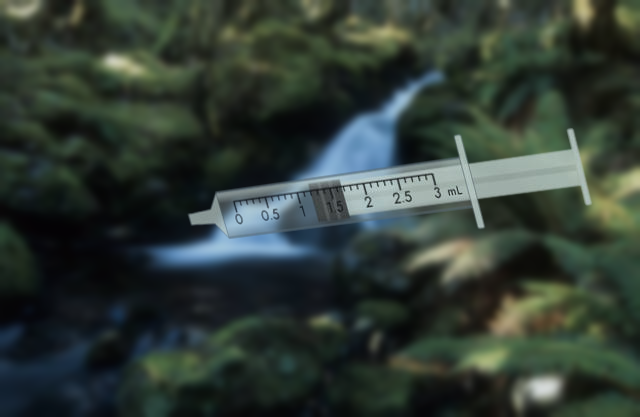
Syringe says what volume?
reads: 1.2 mL
